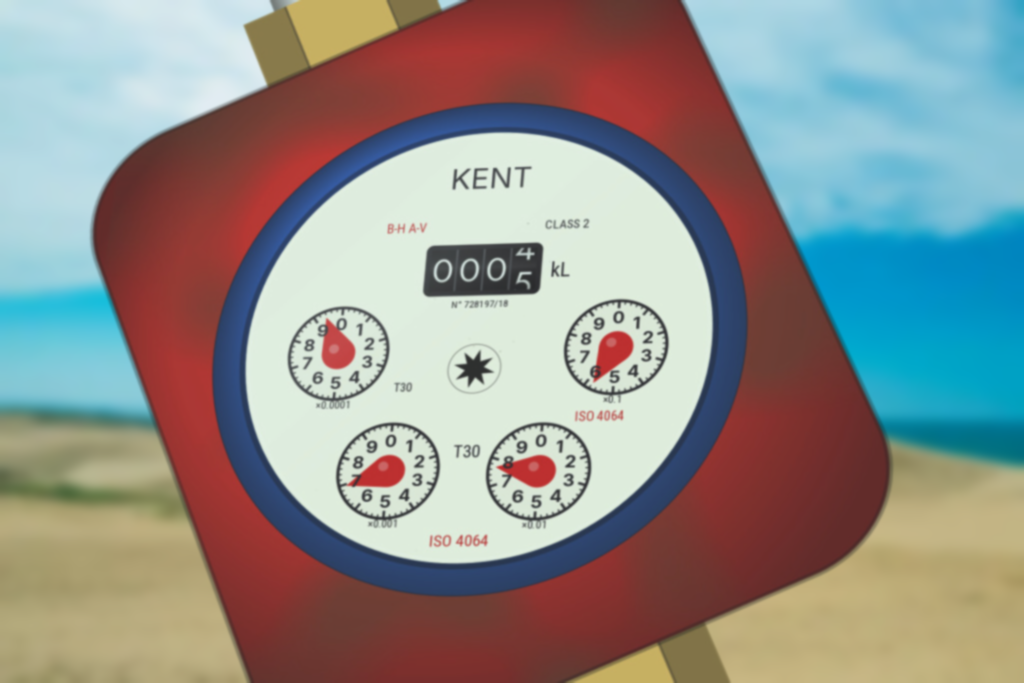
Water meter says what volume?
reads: 4.5769 kL
